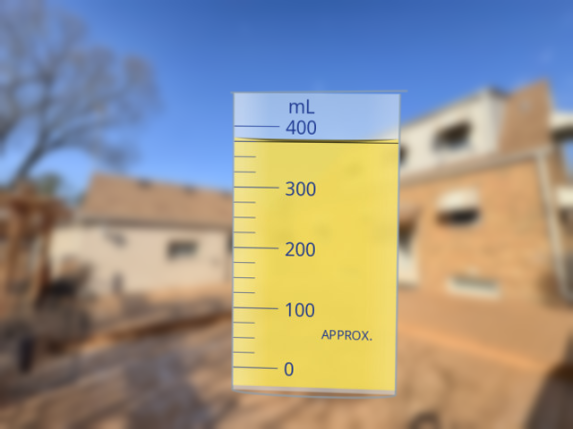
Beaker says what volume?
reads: 375 mL
